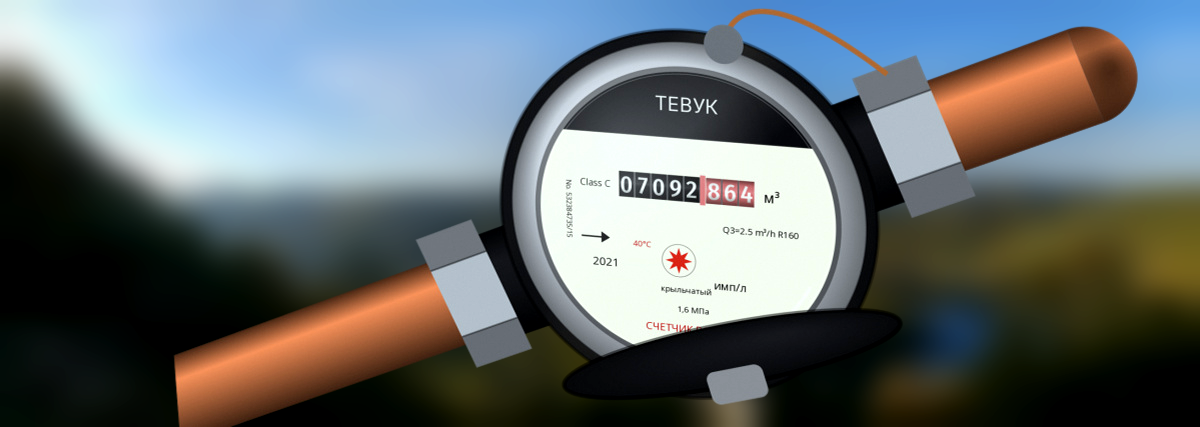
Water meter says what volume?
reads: 7092.864 m³
